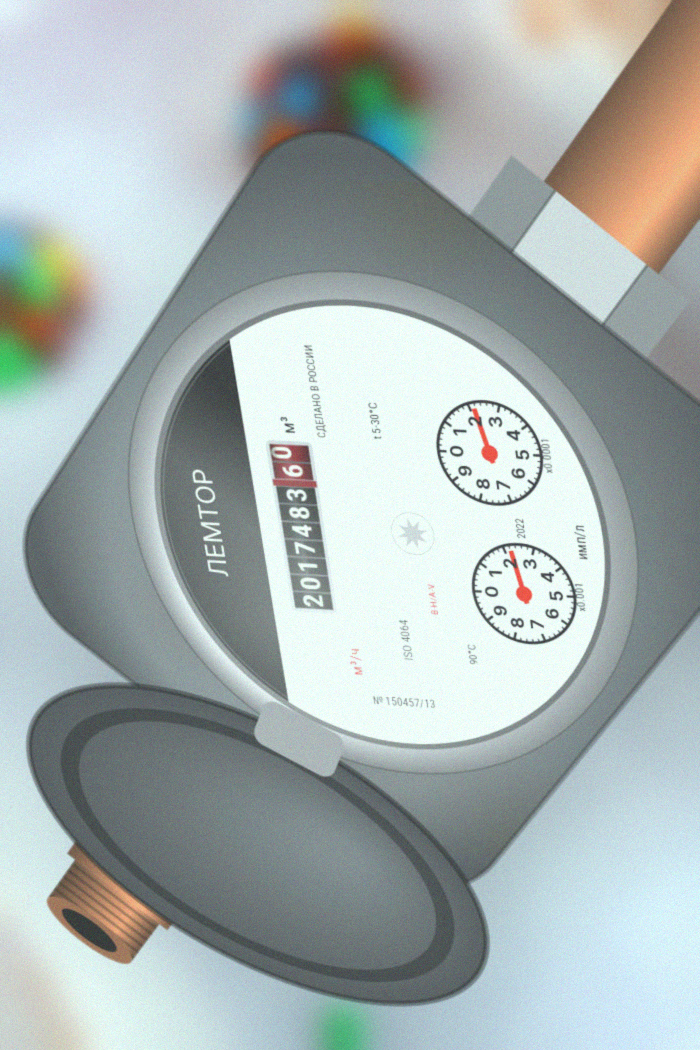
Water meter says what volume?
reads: 2017483.6022 m³
